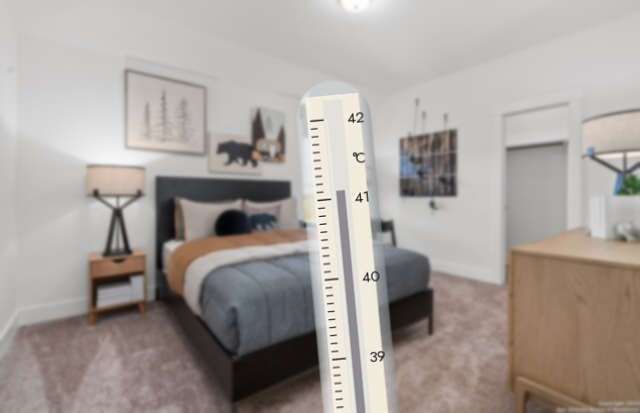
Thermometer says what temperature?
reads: 41.1 °C
